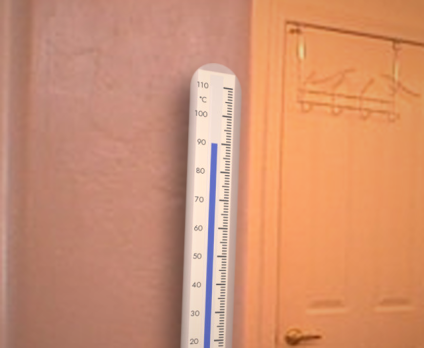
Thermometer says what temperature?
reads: 90 °C
